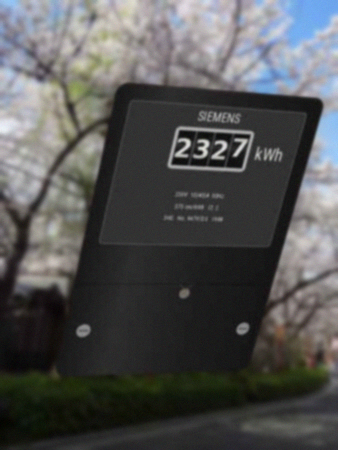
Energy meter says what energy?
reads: 2327 kWh
